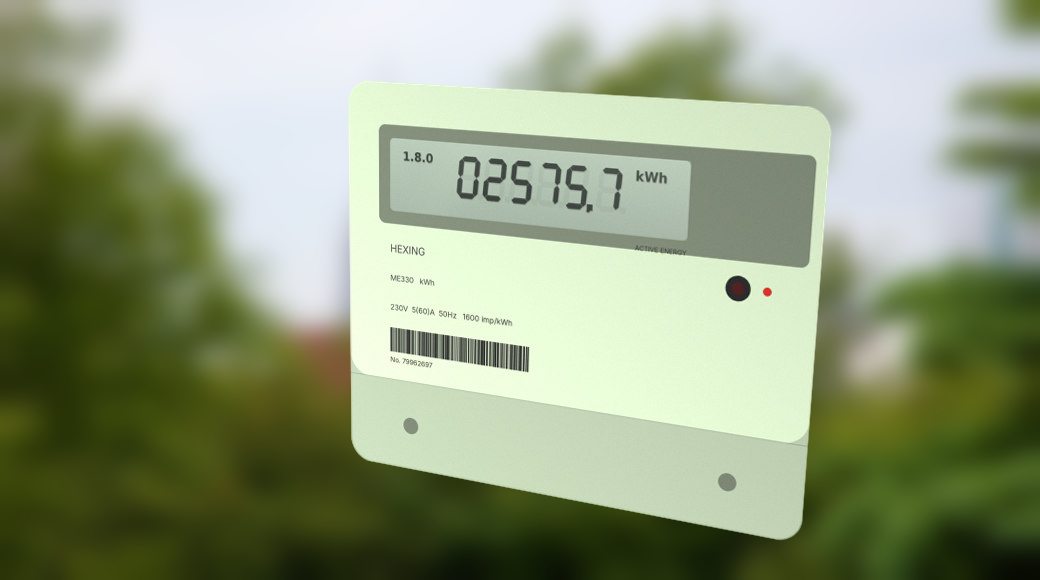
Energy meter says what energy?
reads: 2575.7 kWh
